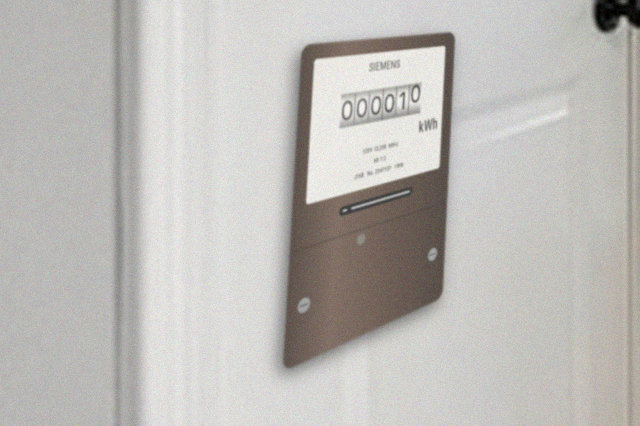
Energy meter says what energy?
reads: 10 kWh
